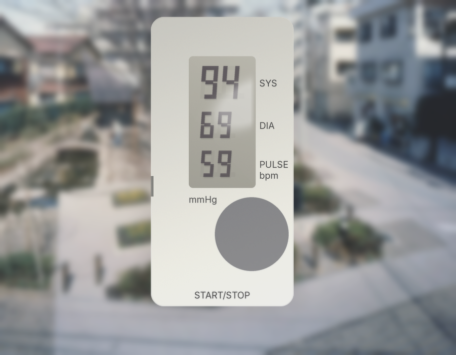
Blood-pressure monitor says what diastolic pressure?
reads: 69 mmHg
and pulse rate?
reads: 59 bpm
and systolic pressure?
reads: 94 mmHg
